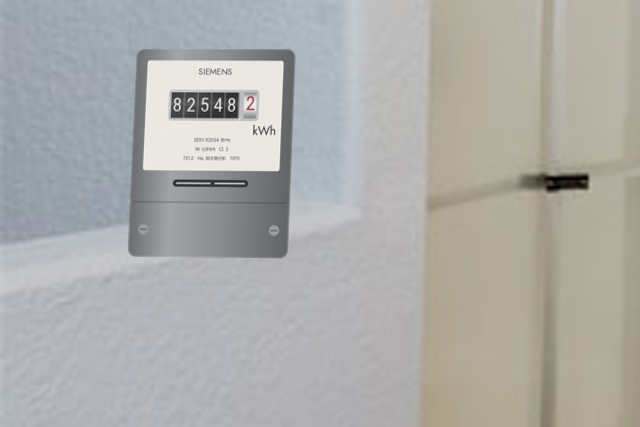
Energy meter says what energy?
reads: 82548.2 kWh
